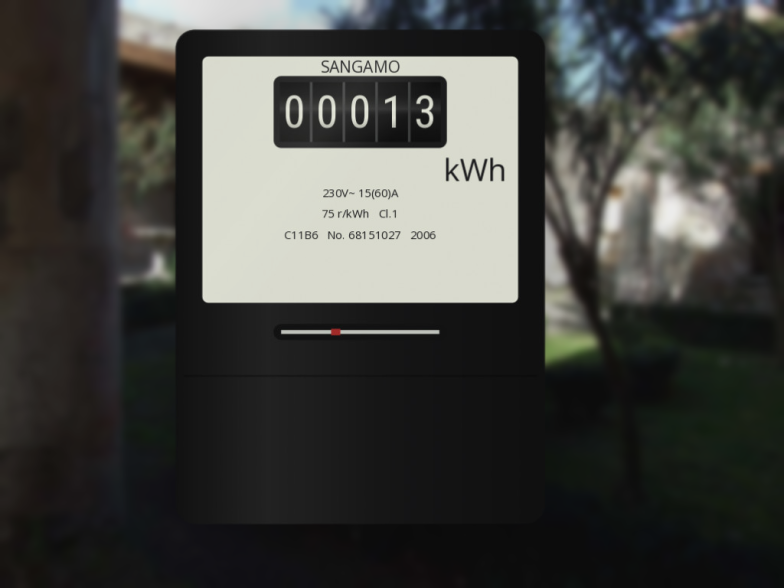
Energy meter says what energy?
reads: 13 kWh
